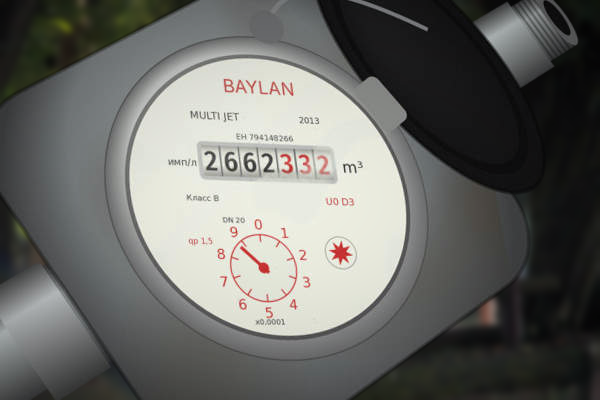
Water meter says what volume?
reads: 2662.3328 m³
